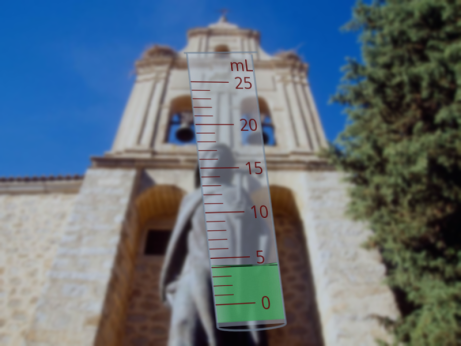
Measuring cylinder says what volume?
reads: 4 mL
